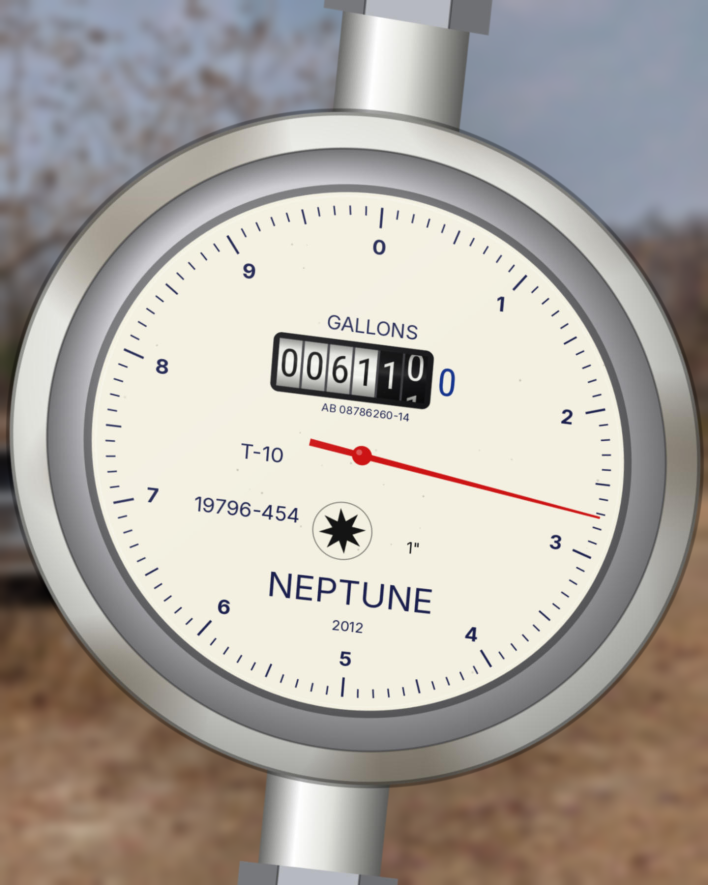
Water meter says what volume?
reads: 61102.7 gal
